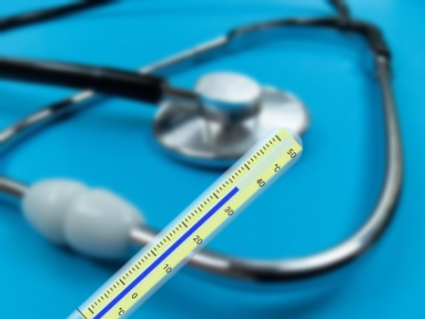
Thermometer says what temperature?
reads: 35 °C
